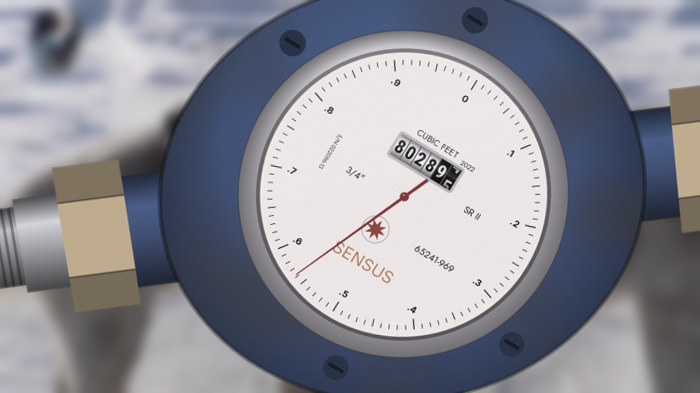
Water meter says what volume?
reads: 802894.56 ft³
